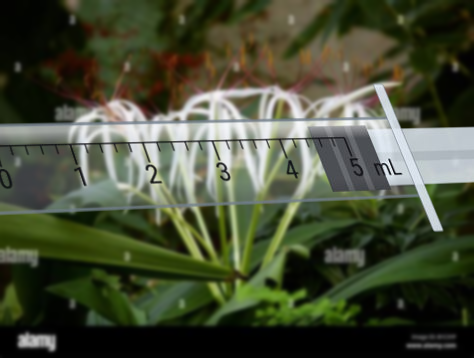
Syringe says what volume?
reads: 4.5 mL
